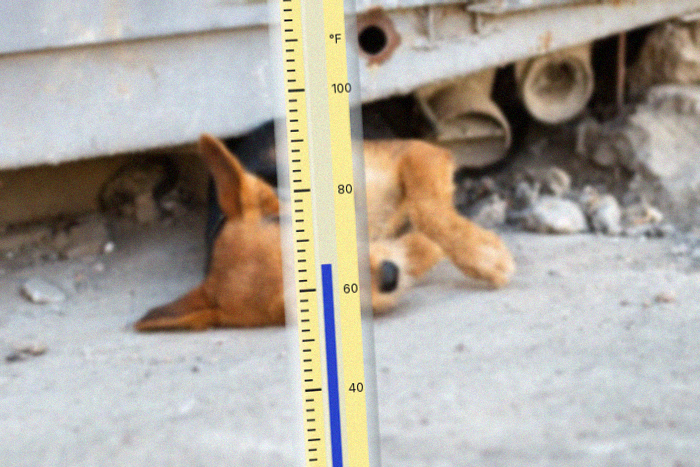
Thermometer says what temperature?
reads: 65 °F
